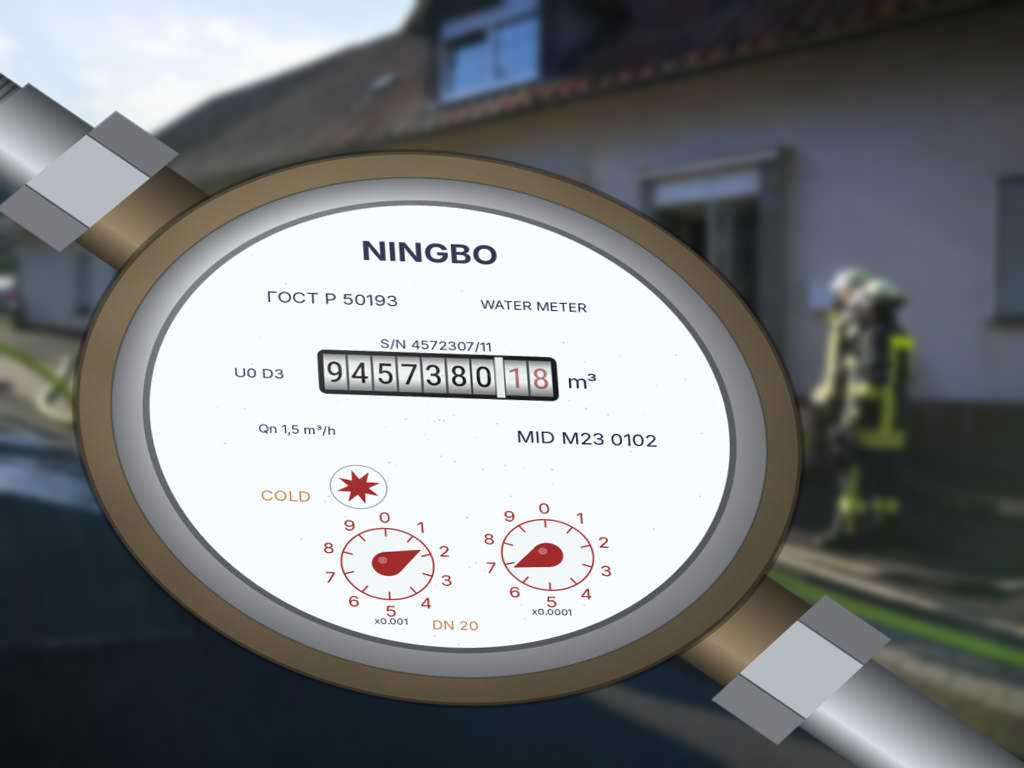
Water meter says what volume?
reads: 9457380.1816 m³
